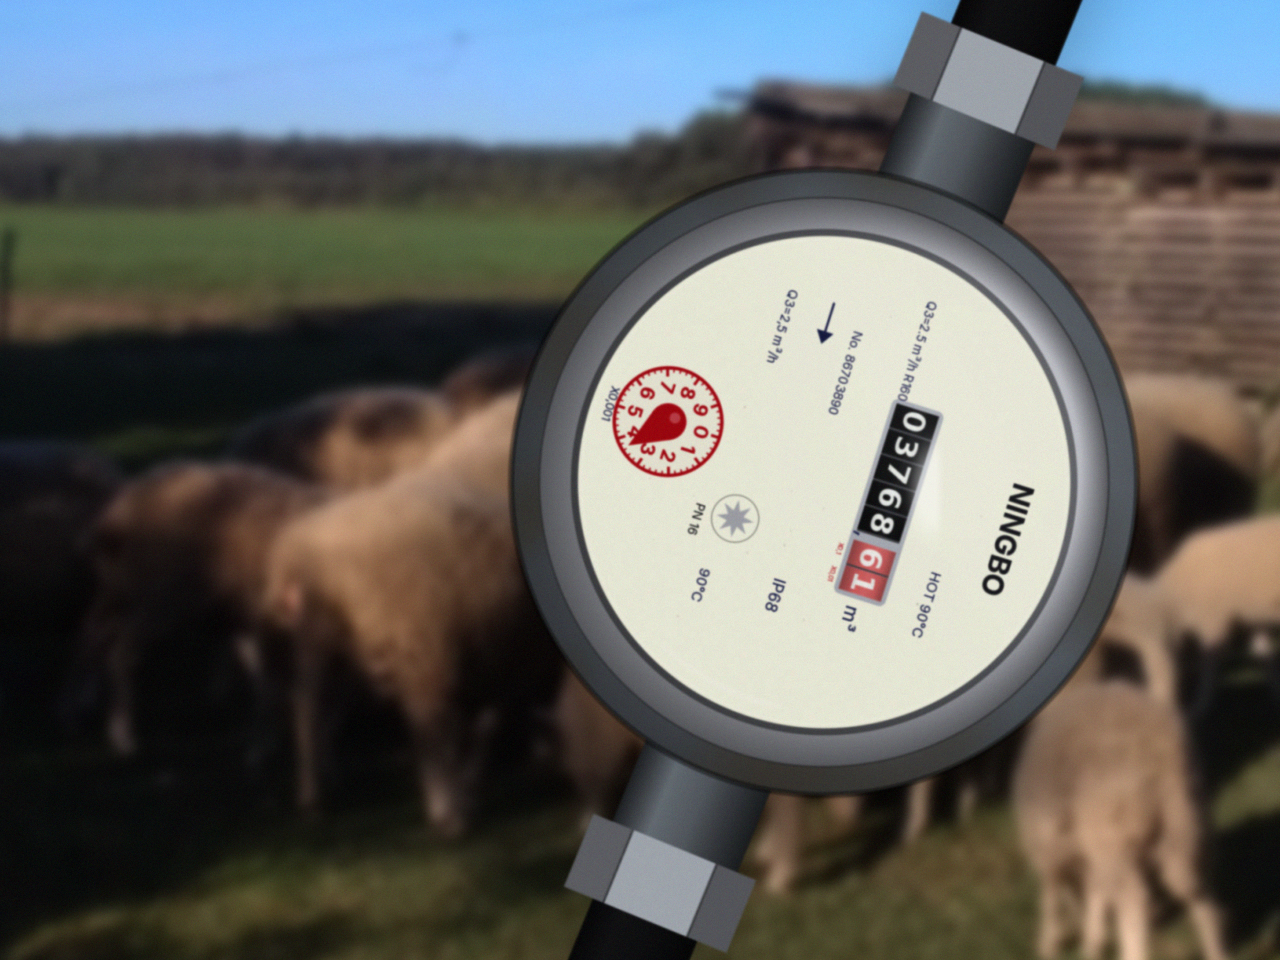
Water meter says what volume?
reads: 3768.613 m³
